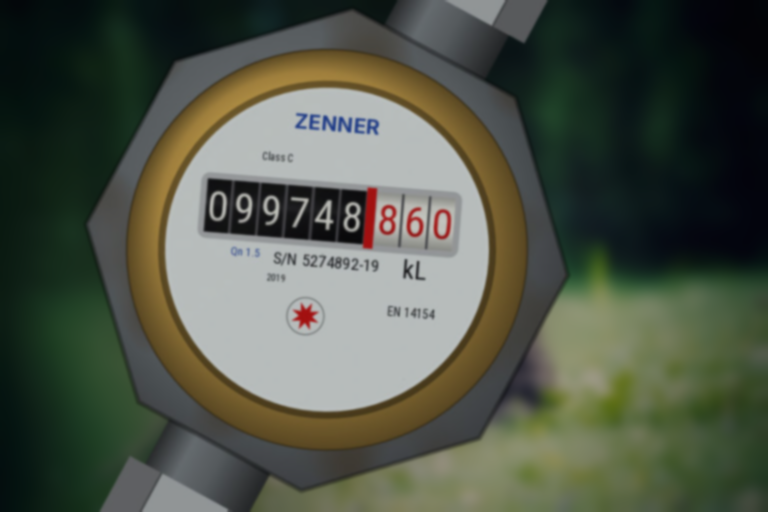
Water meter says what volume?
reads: 99748.860 kL
